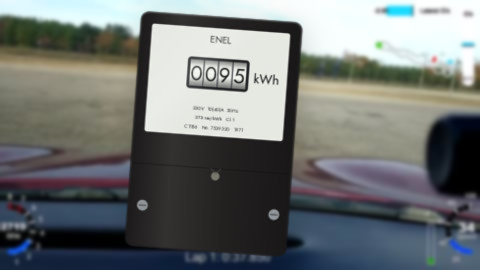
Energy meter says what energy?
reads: 95 kWh
